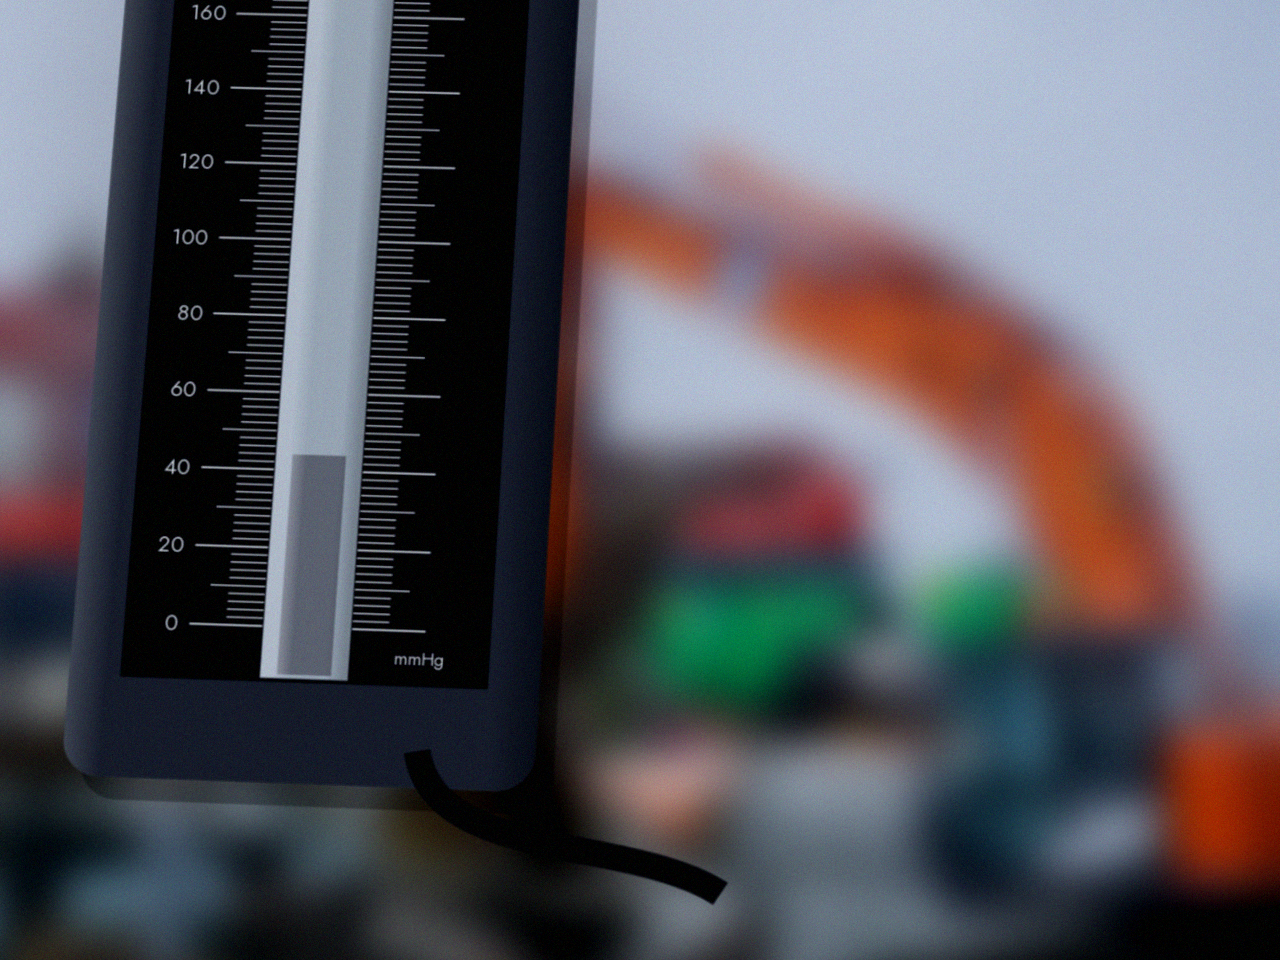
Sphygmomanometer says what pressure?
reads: 44 mmHg
